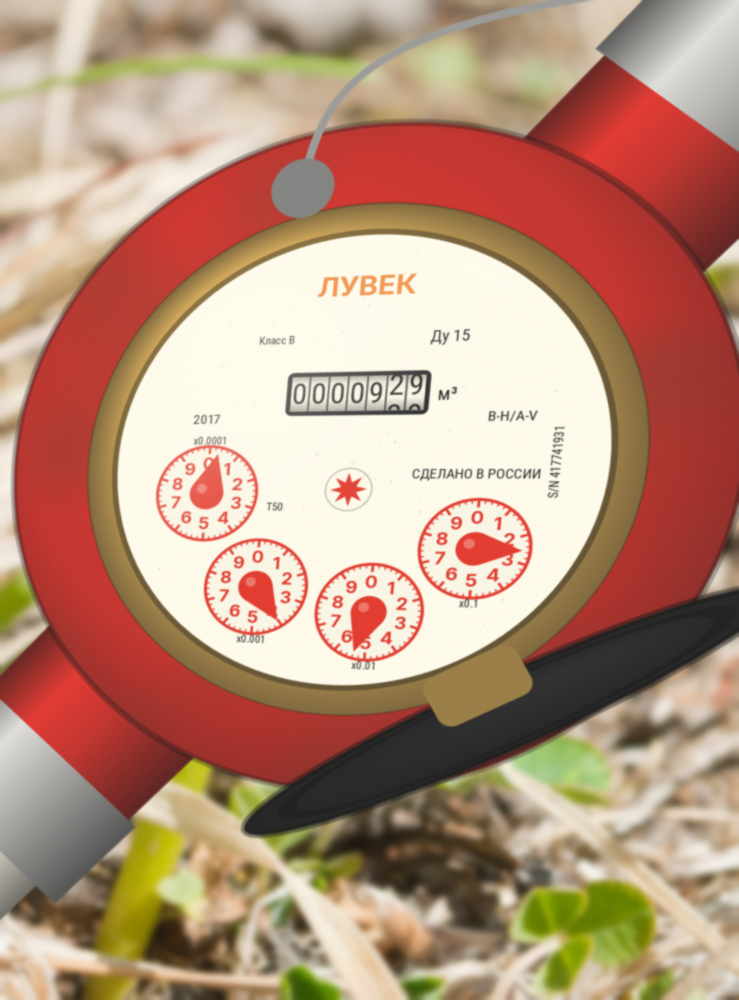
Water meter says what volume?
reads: 929.2540 m³
